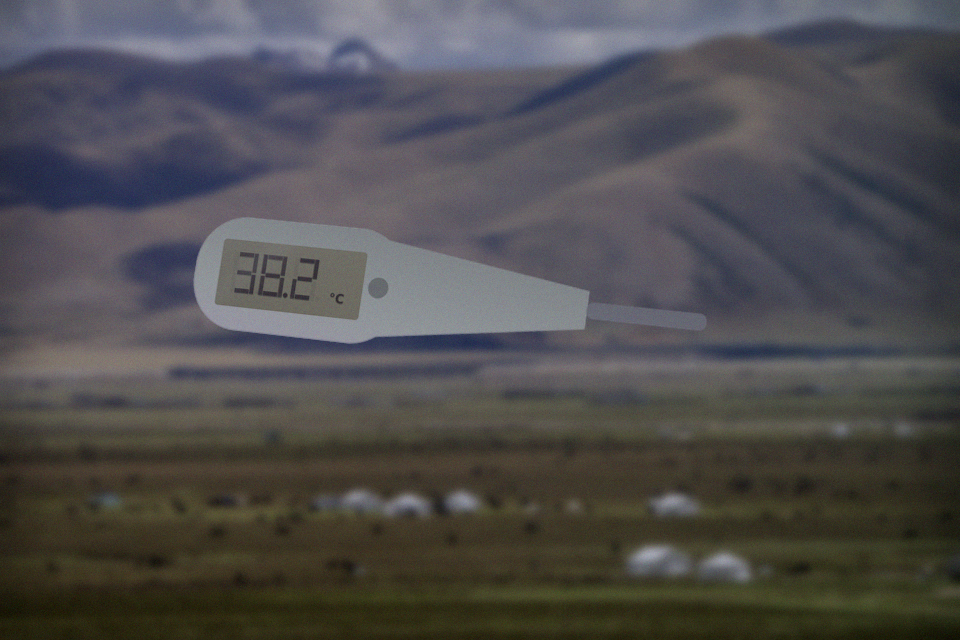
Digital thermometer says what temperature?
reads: 38.2 °C
